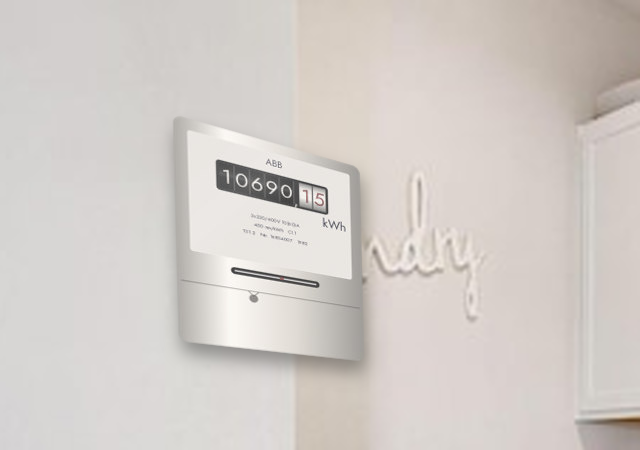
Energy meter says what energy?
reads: 10690.15 kWh
